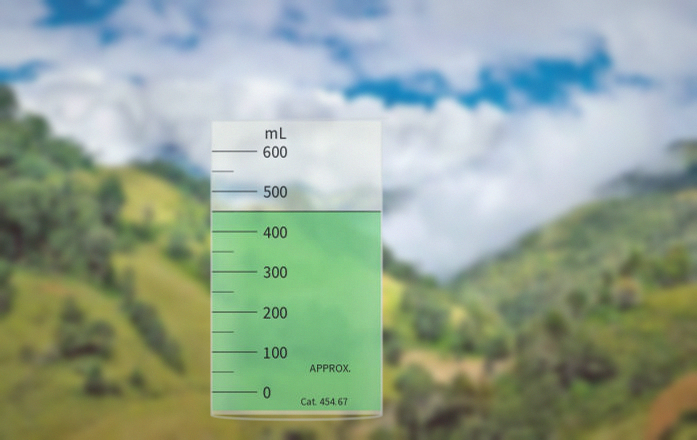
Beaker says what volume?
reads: 450 mL
